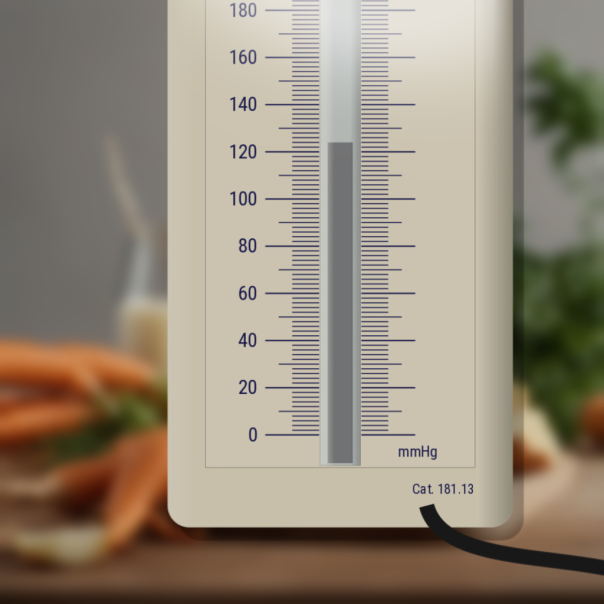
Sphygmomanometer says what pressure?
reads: 124 mmHg
